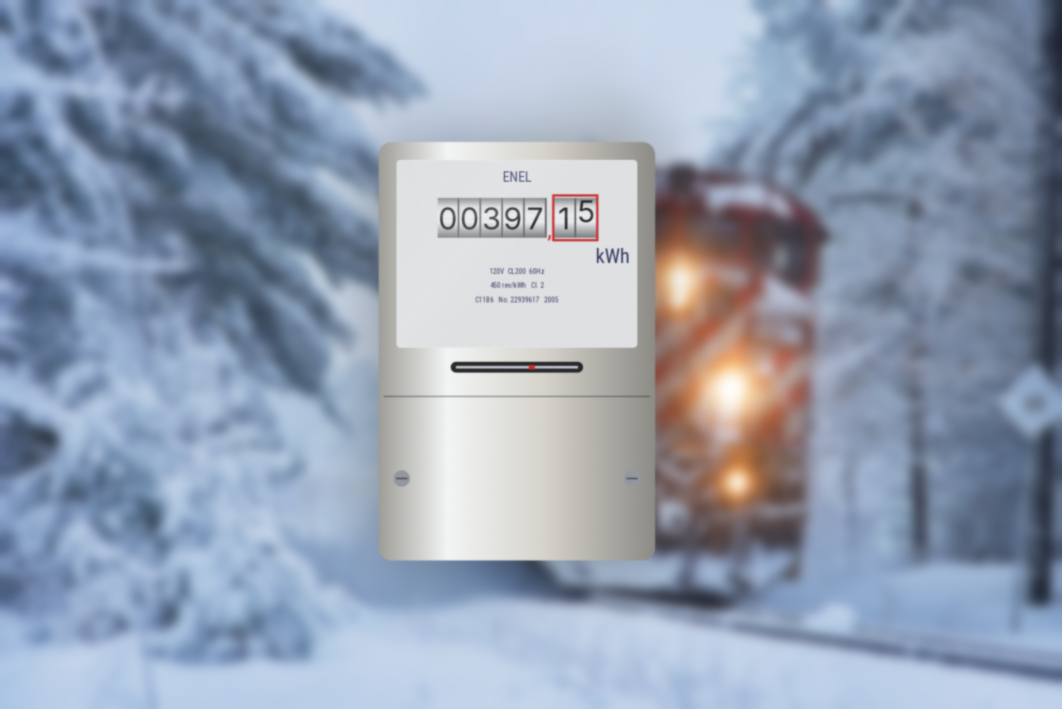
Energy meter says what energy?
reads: 397.15 kWh
